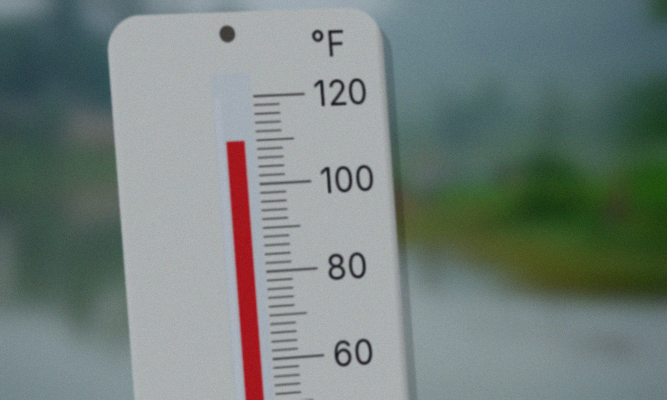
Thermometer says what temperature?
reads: 110 °F
